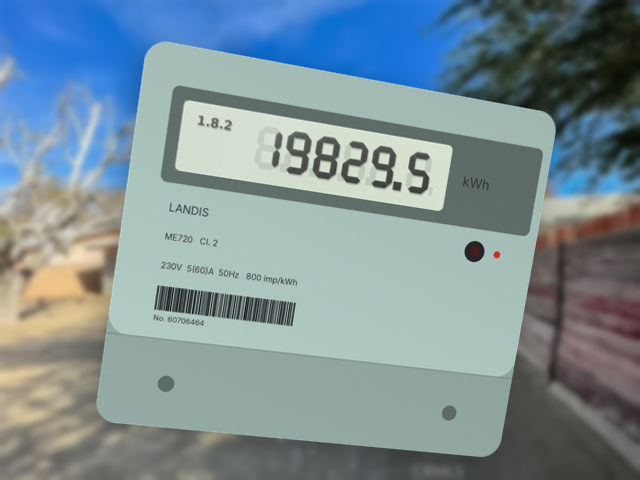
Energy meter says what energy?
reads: 19829.5 kWh
